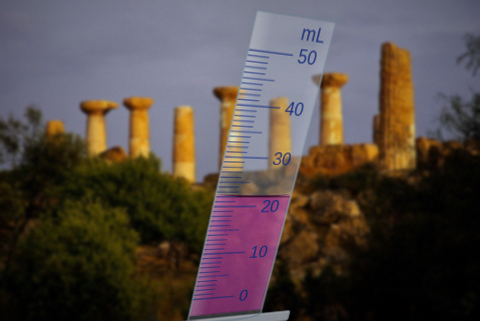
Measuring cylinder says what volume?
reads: 22 mL
